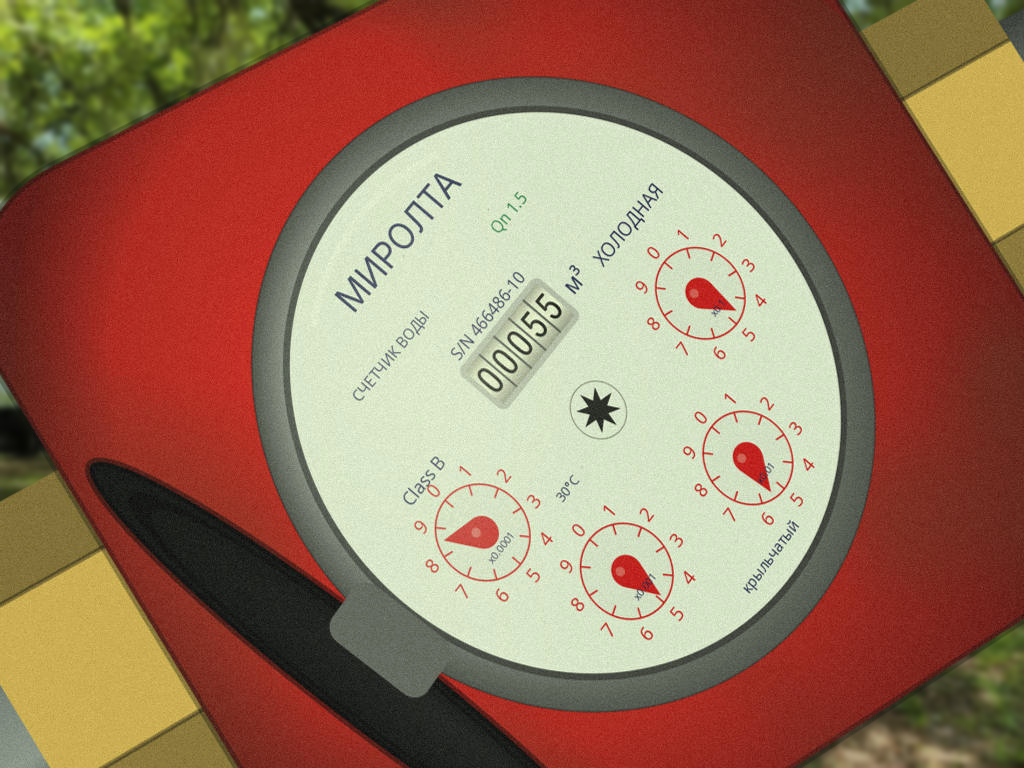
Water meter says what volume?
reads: 55.4548 m³
